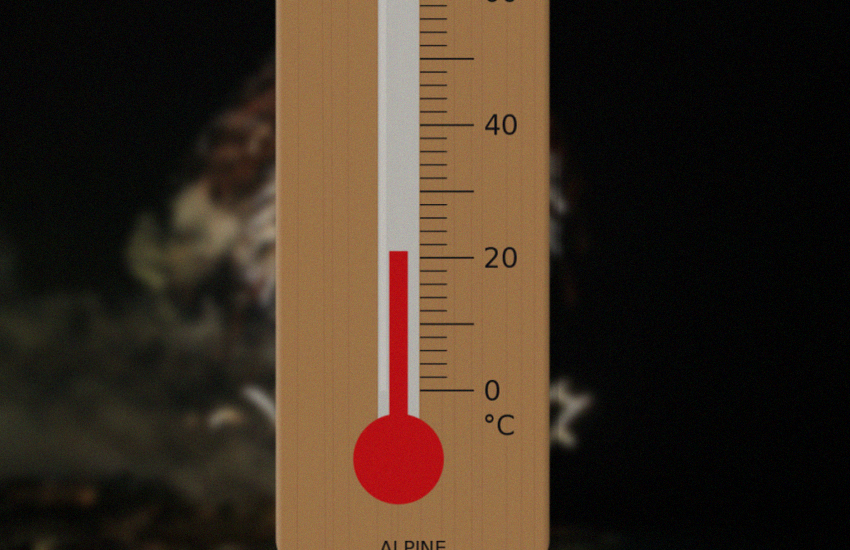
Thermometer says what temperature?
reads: 21 °C
